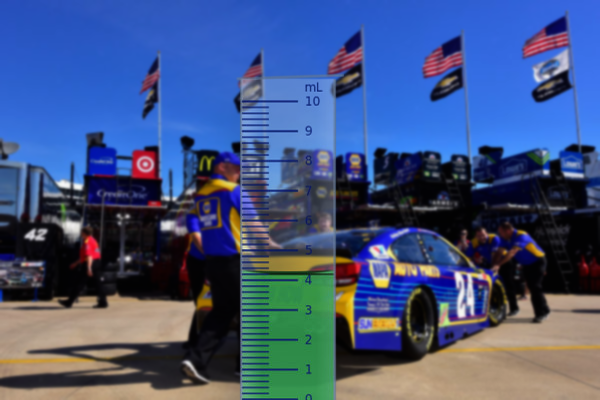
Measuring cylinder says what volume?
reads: 4.2 mL
